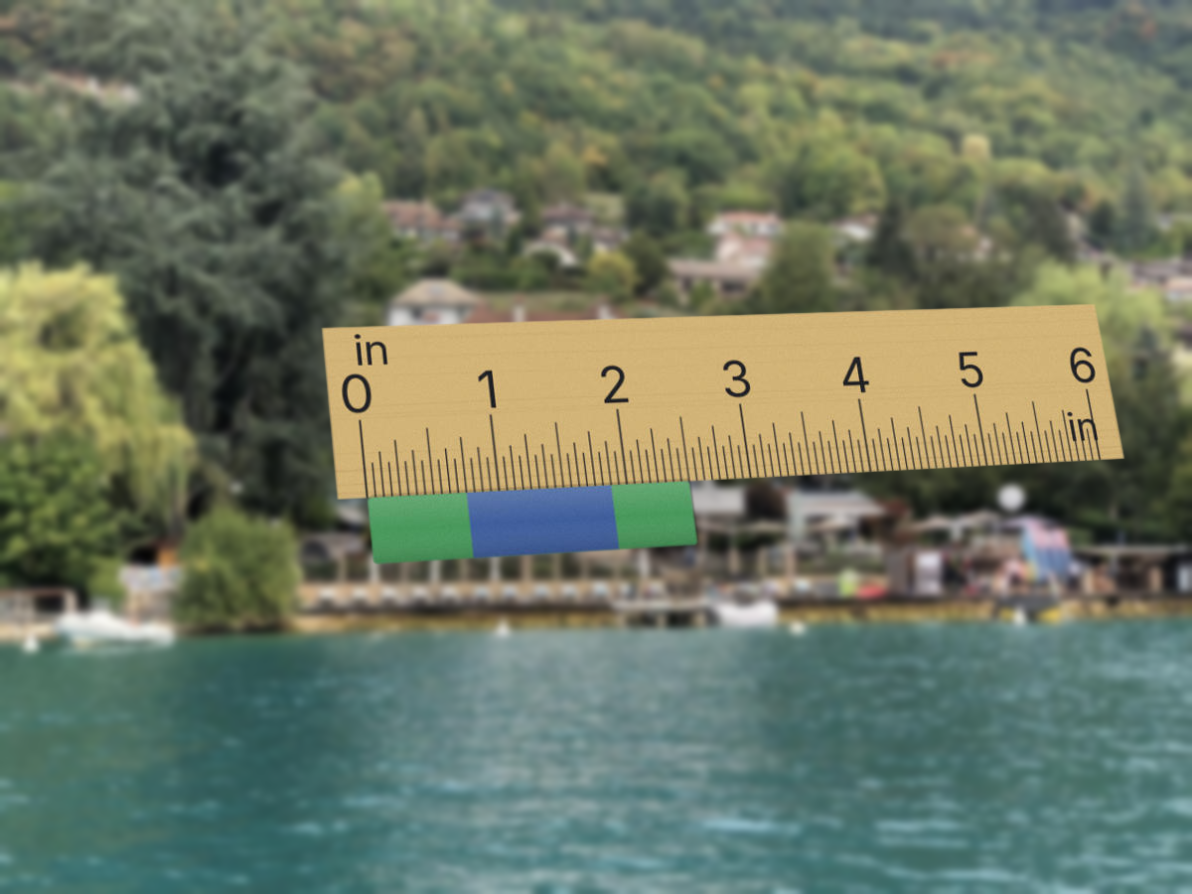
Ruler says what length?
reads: 2.5 in
